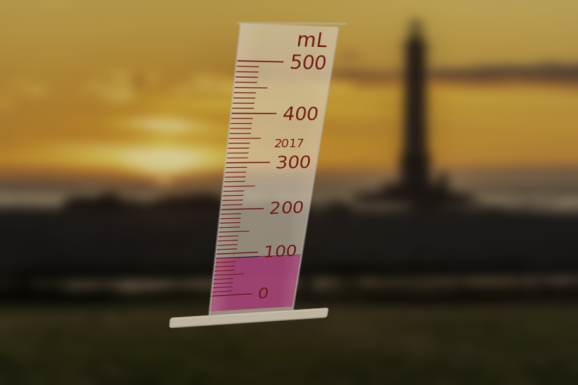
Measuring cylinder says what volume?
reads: 90 mL
